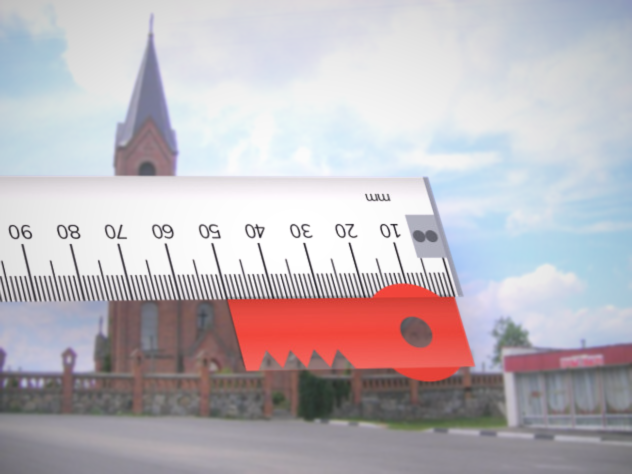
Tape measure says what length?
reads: 50 mm
